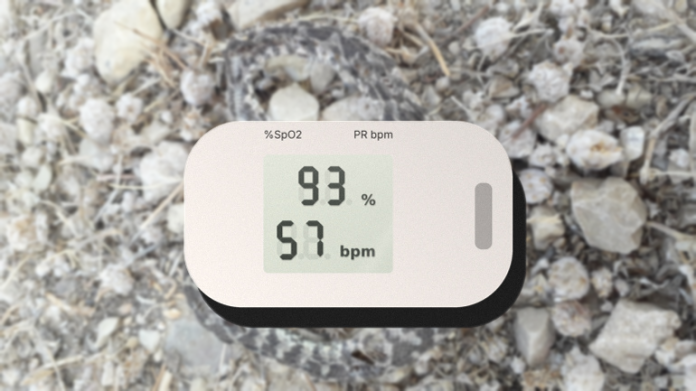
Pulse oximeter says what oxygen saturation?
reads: 93 %
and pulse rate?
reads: 57 bpm
